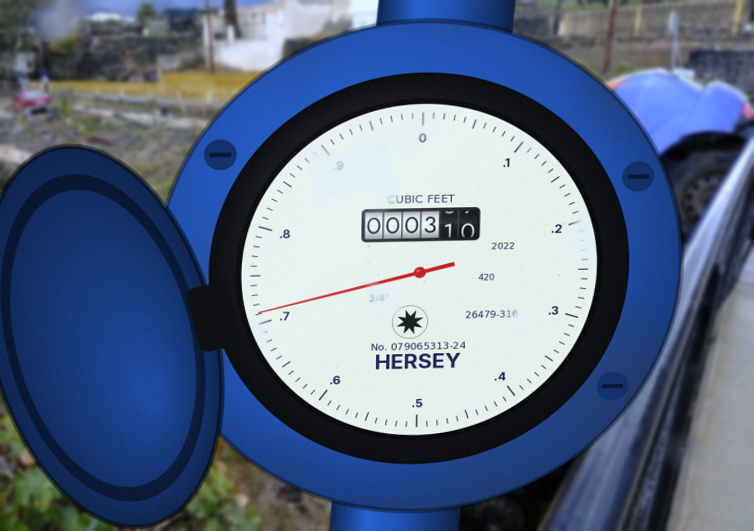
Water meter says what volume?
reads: 309.71 ft³
